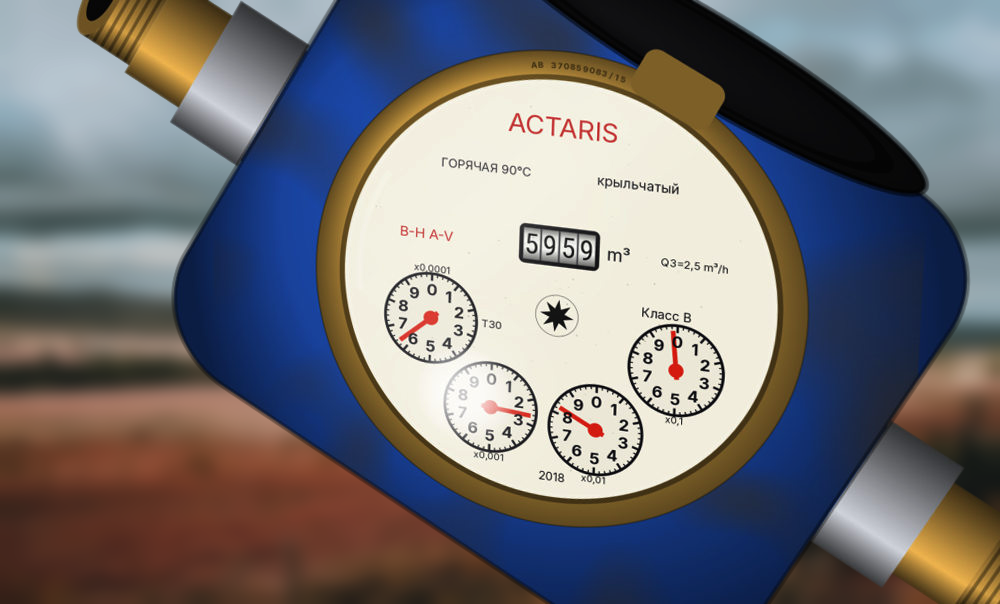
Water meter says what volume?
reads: 5958.9826 m³
